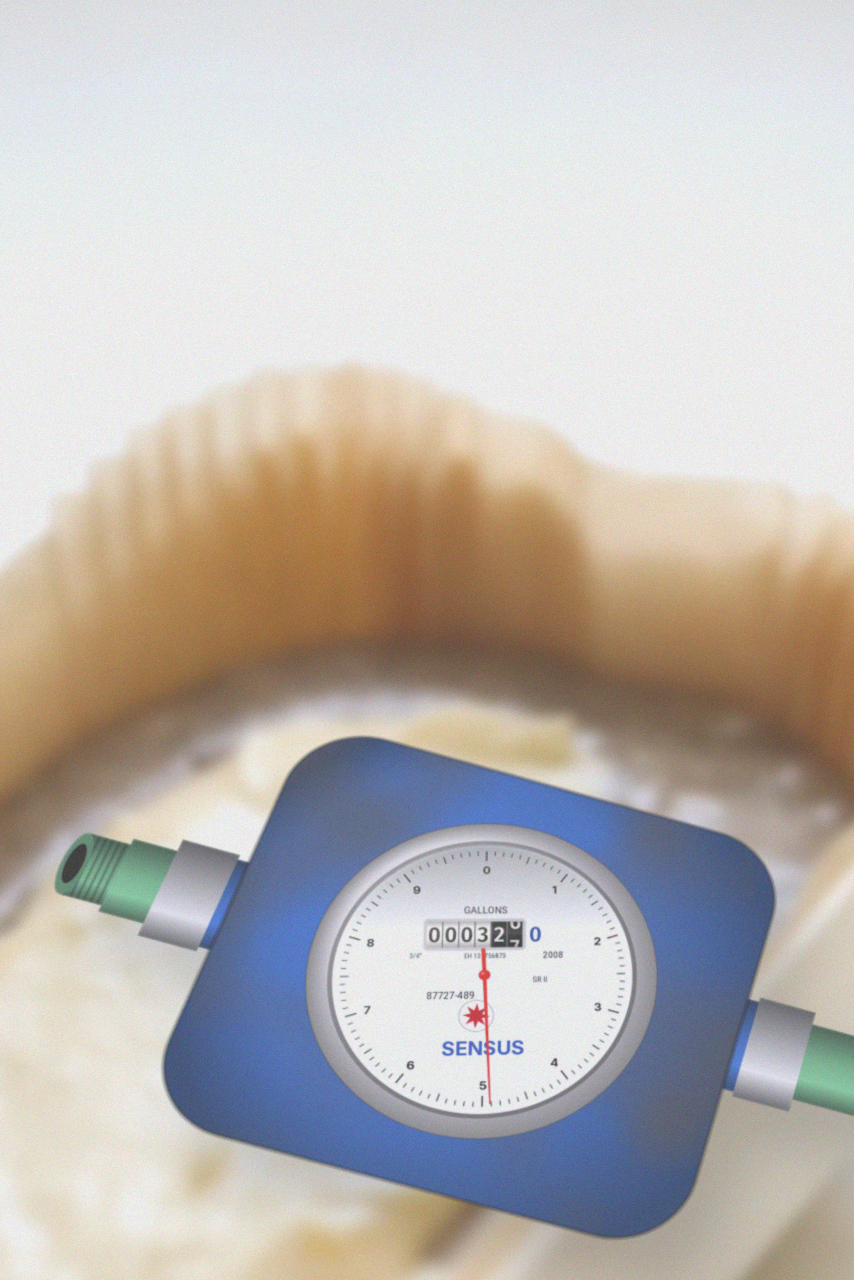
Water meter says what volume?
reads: 3264.9 gal
